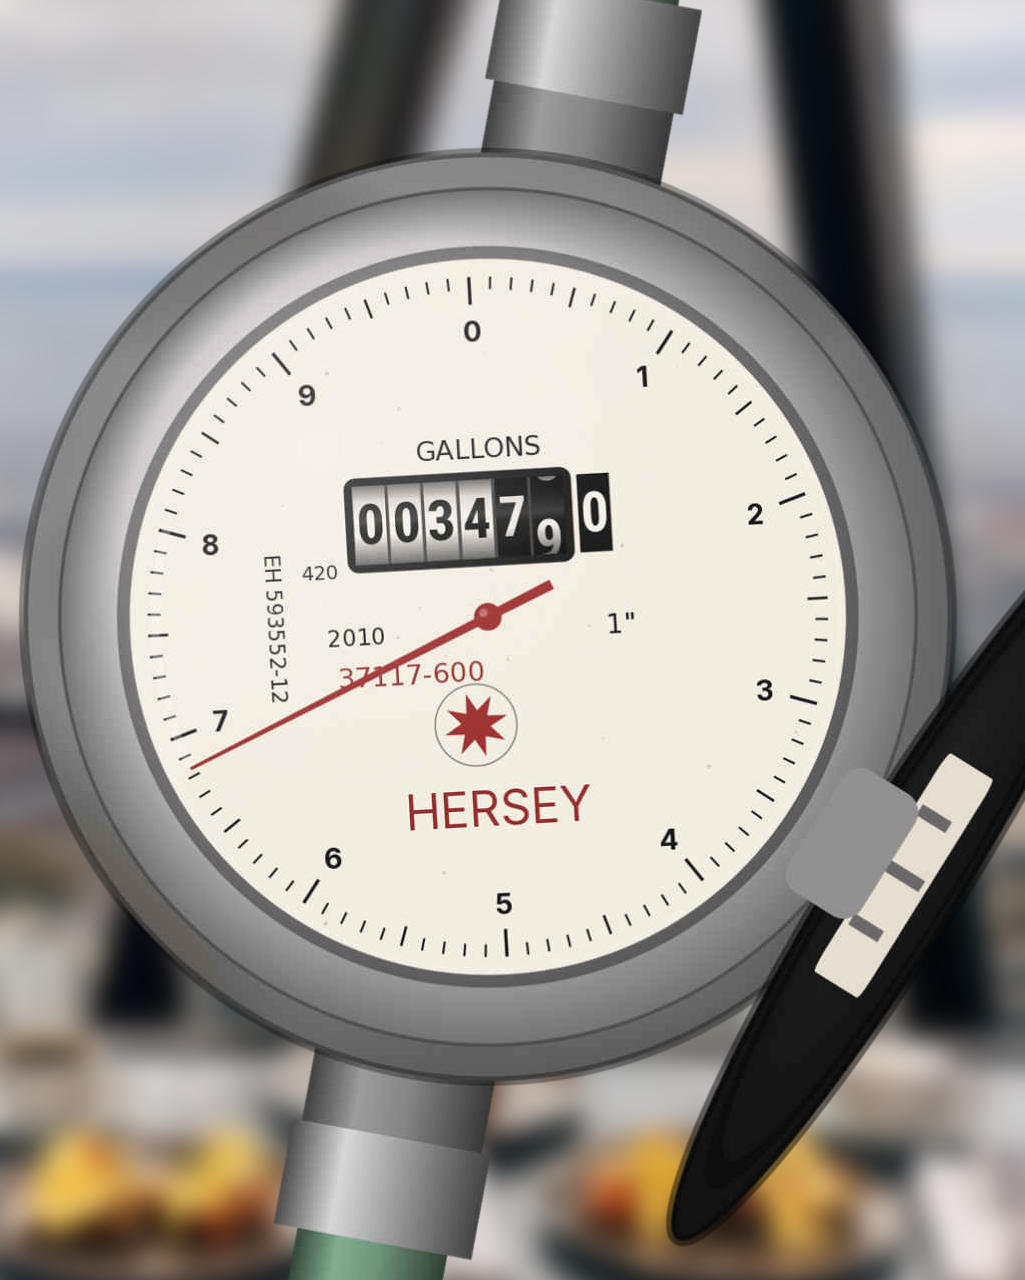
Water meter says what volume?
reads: 34786.8 gal
